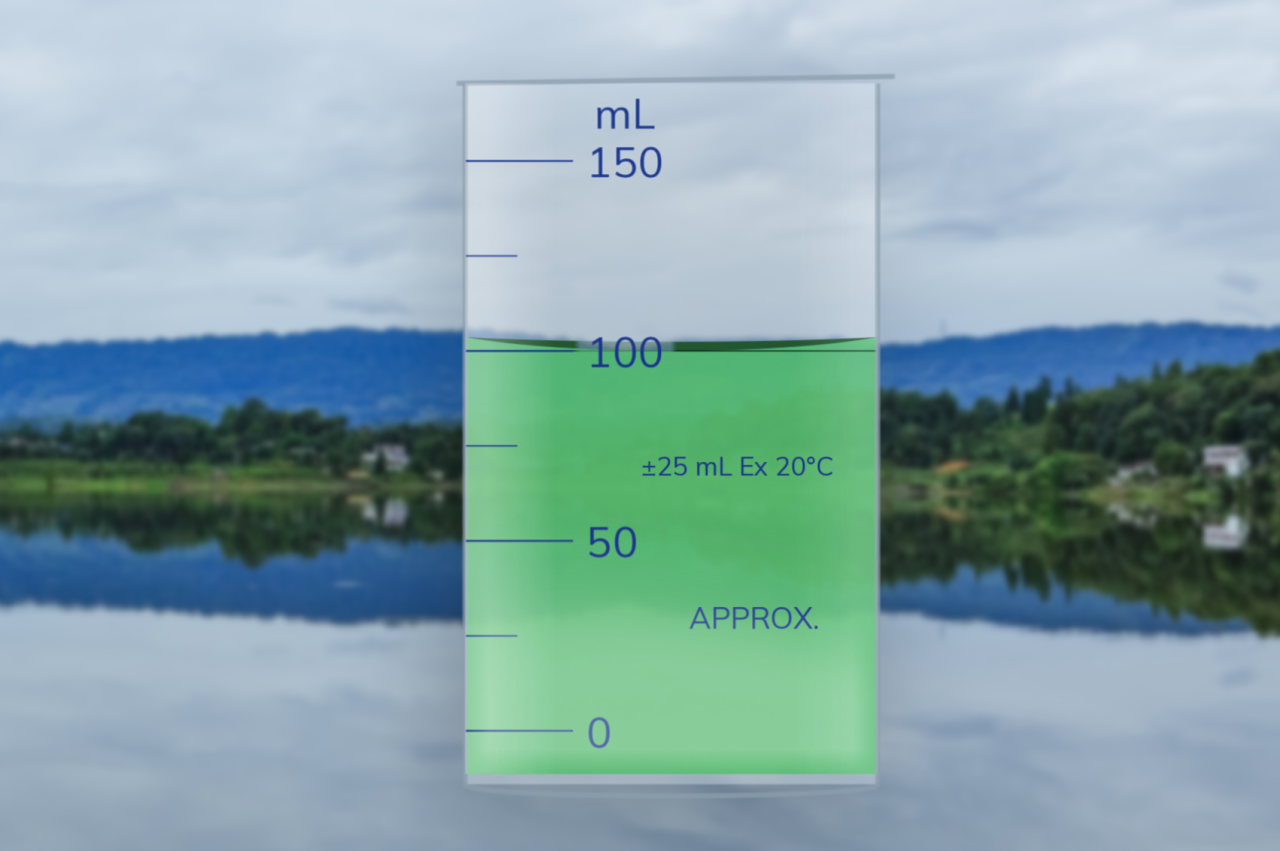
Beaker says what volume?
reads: 100 mL
